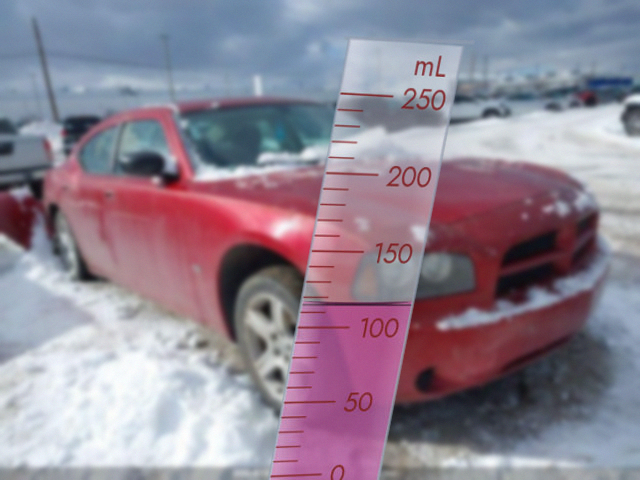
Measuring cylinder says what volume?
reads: 115 mL
